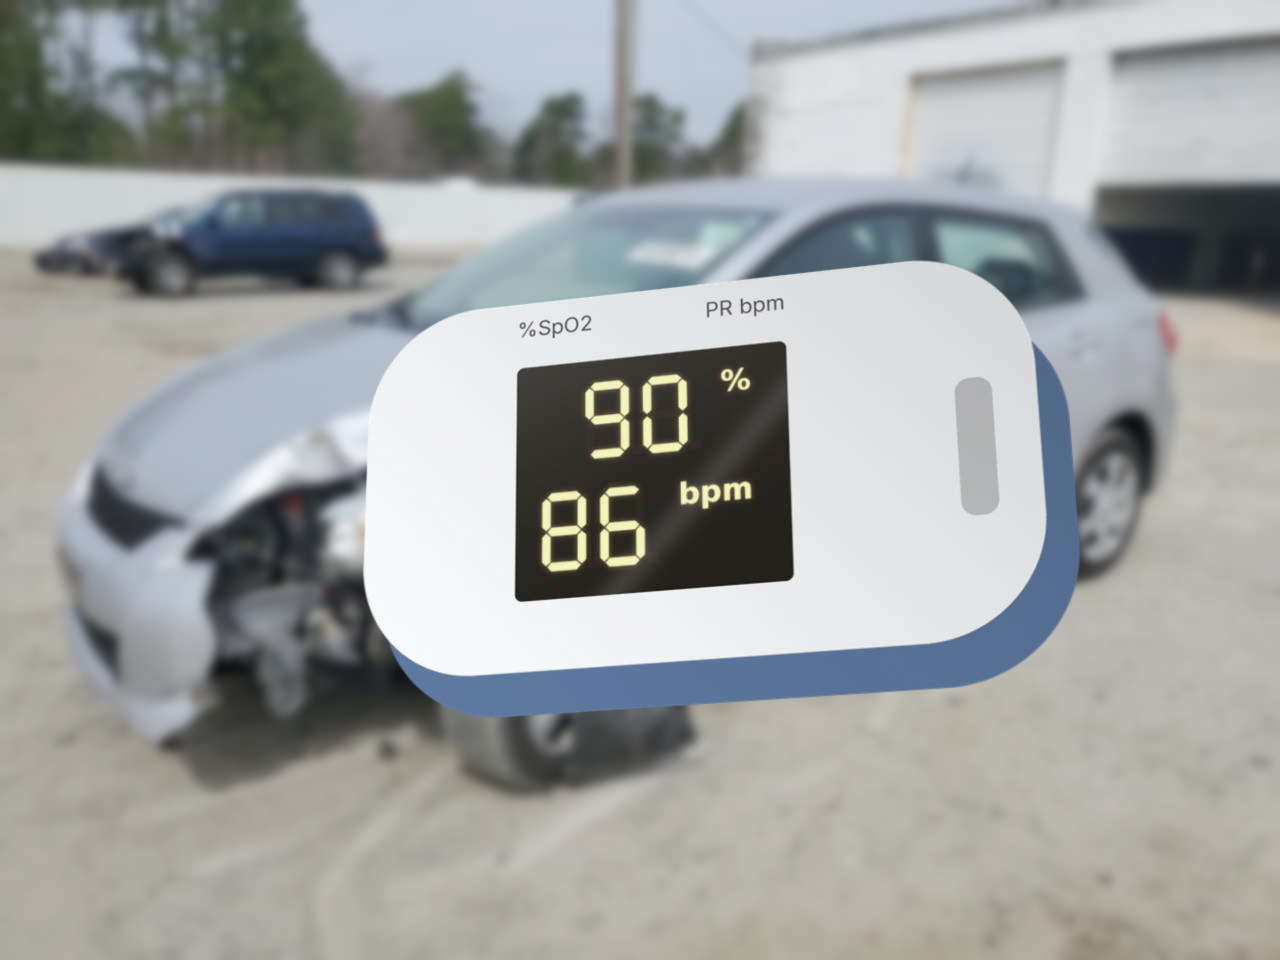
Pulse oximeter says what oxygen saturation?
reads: 90 %
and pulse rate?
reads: 86 bpm
